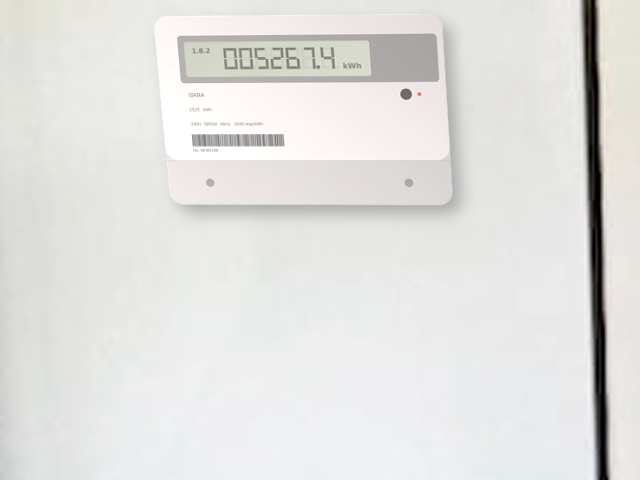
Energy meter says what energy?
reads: 5267.4 kWh
